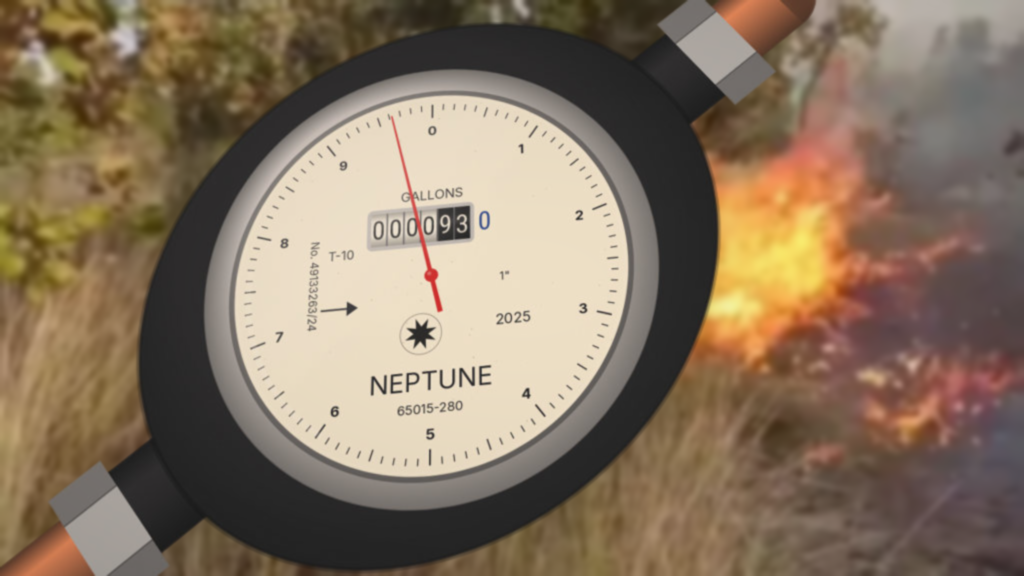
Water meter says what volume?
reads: 929.6 gal
